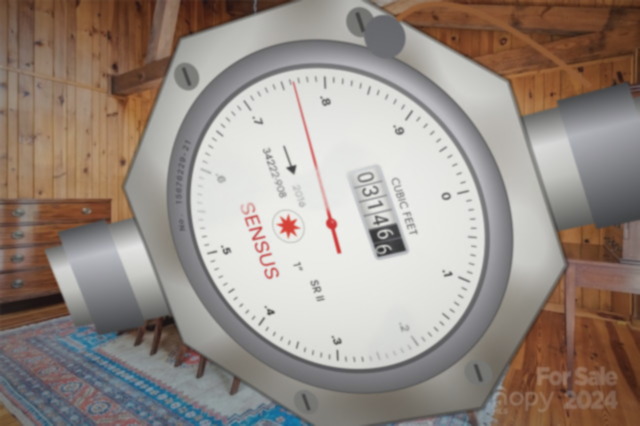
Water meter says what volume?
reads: 31465.76 ft³
